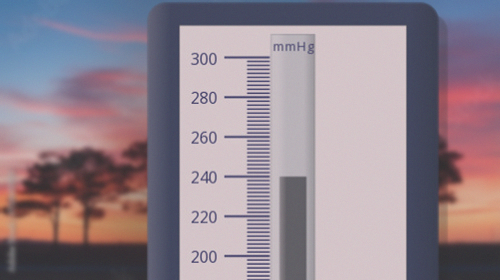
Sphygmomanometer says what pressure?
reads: 240 mmHg
